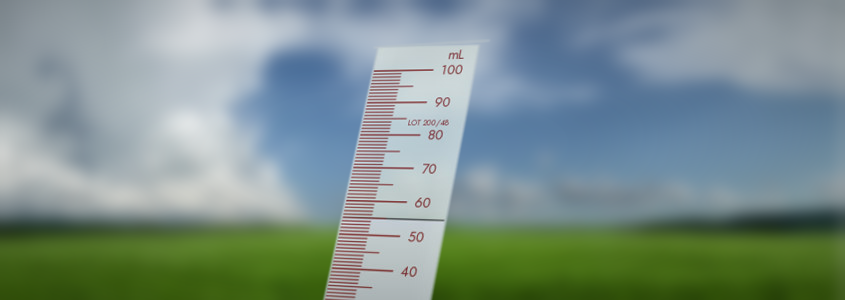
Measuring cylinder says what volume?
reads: 55 mL
